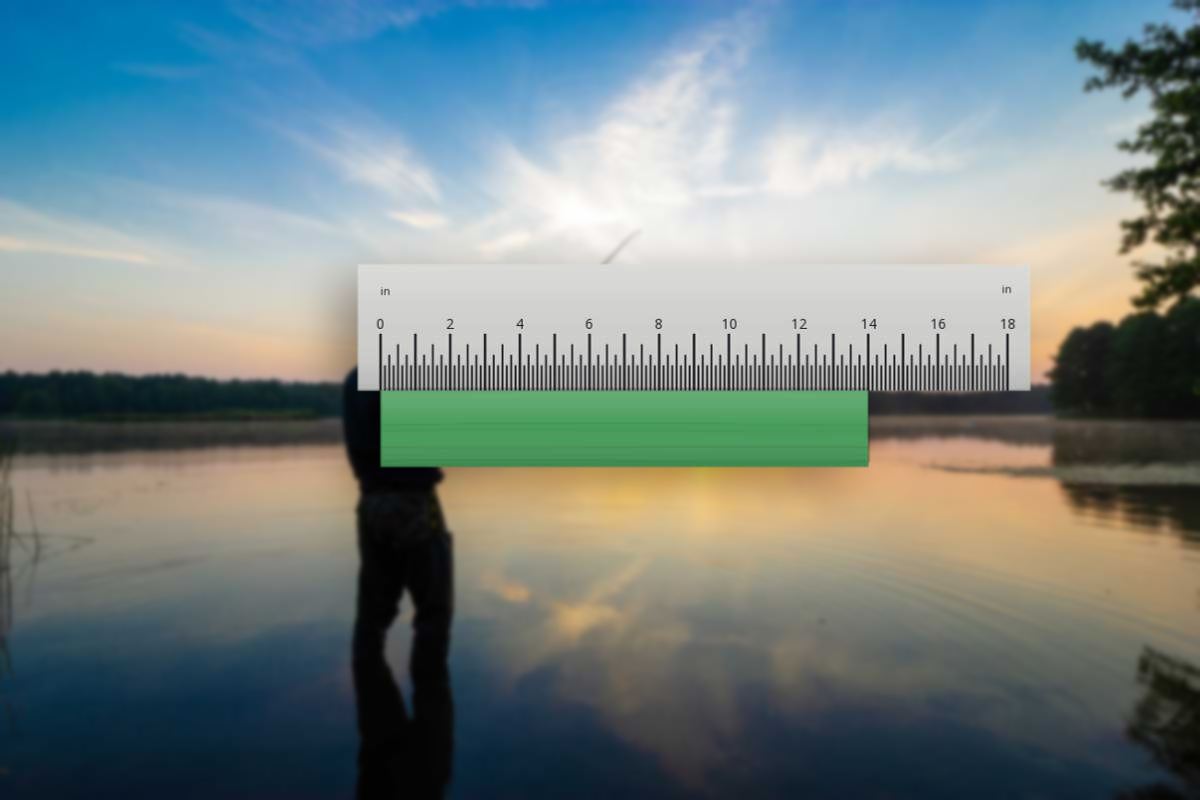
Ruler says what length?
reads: 14 in
